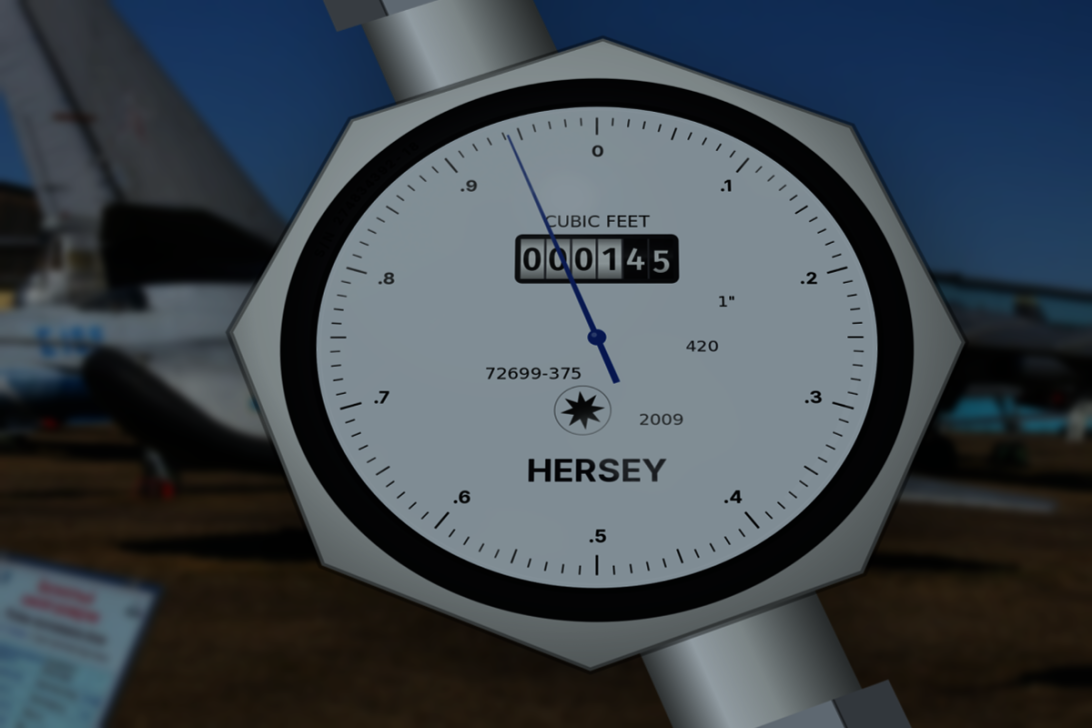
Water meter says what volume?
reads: 144.94 ft³
